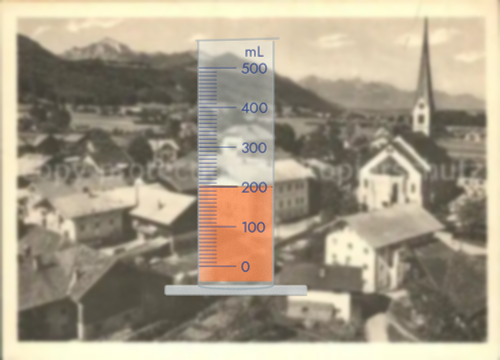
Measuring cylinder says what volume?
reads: 200 mL
